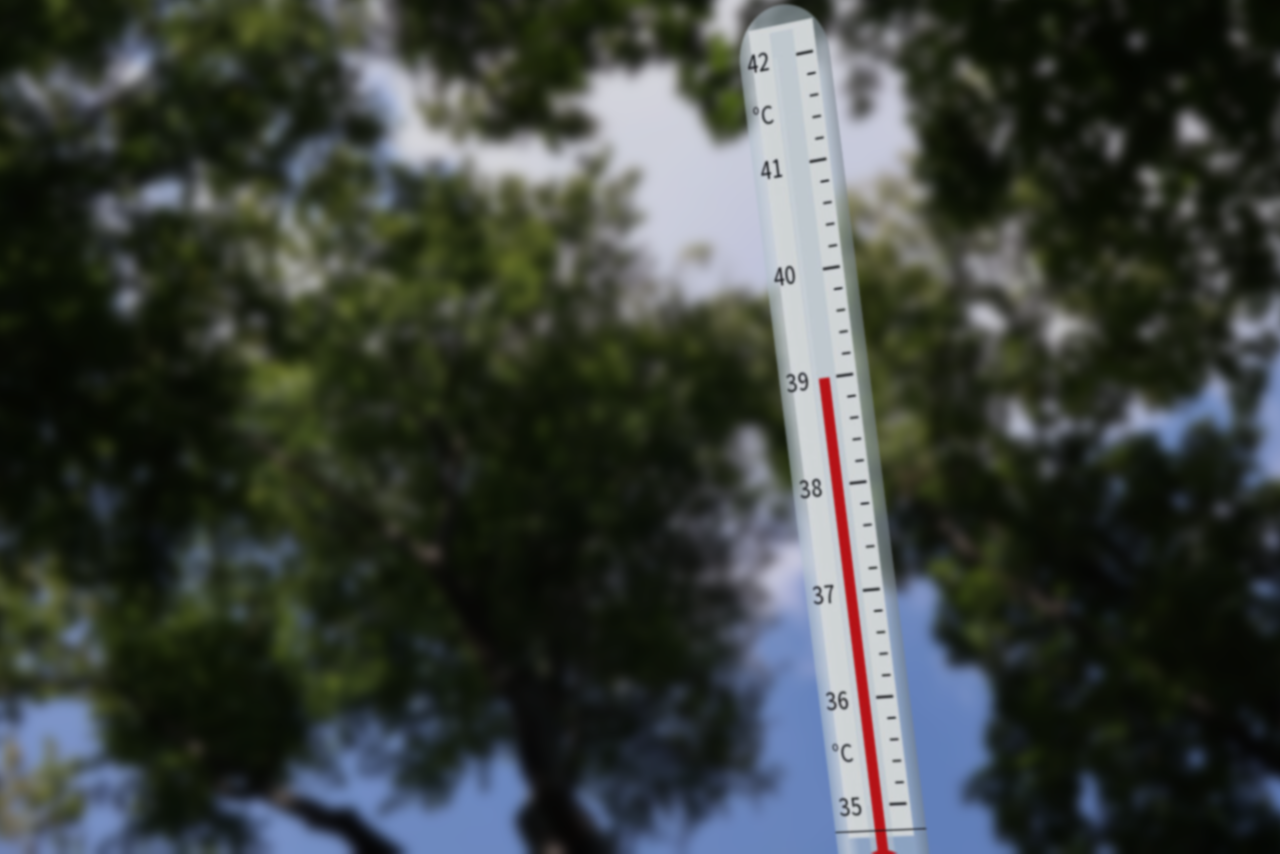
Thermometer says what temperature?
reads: 39 °C
